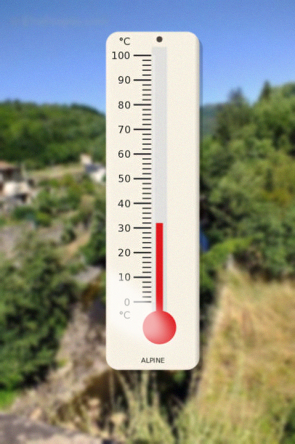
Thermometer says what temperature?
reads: 32 °C
